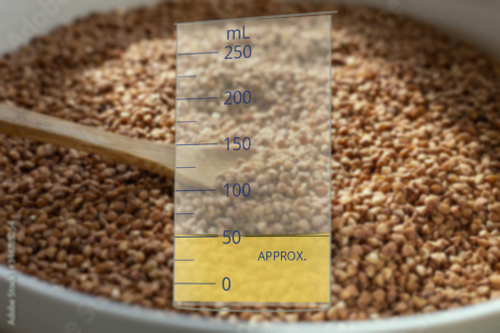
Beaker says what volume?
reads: 50 mL
